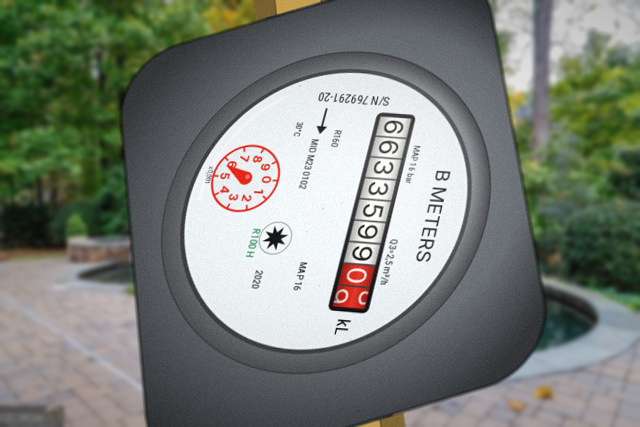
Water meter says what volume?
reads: 6633599.085 kL
